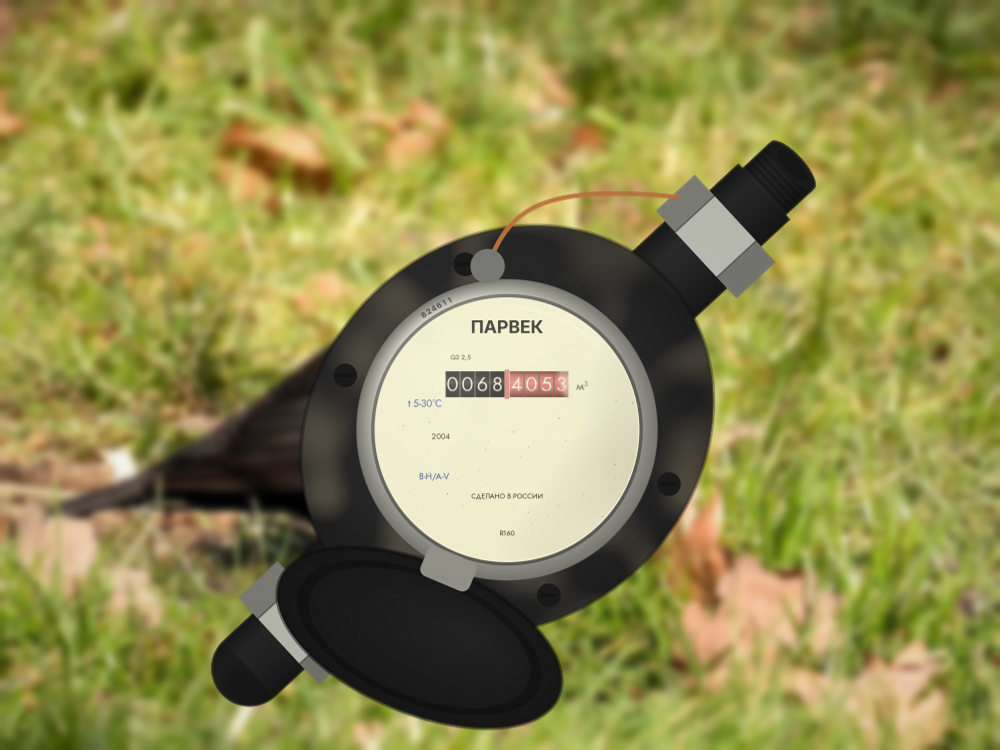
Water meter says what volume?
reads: 68.4053 m³
